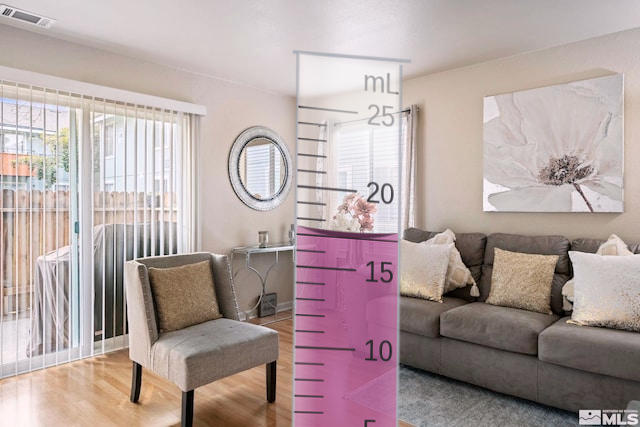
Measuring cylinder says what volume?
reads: 17 mL
